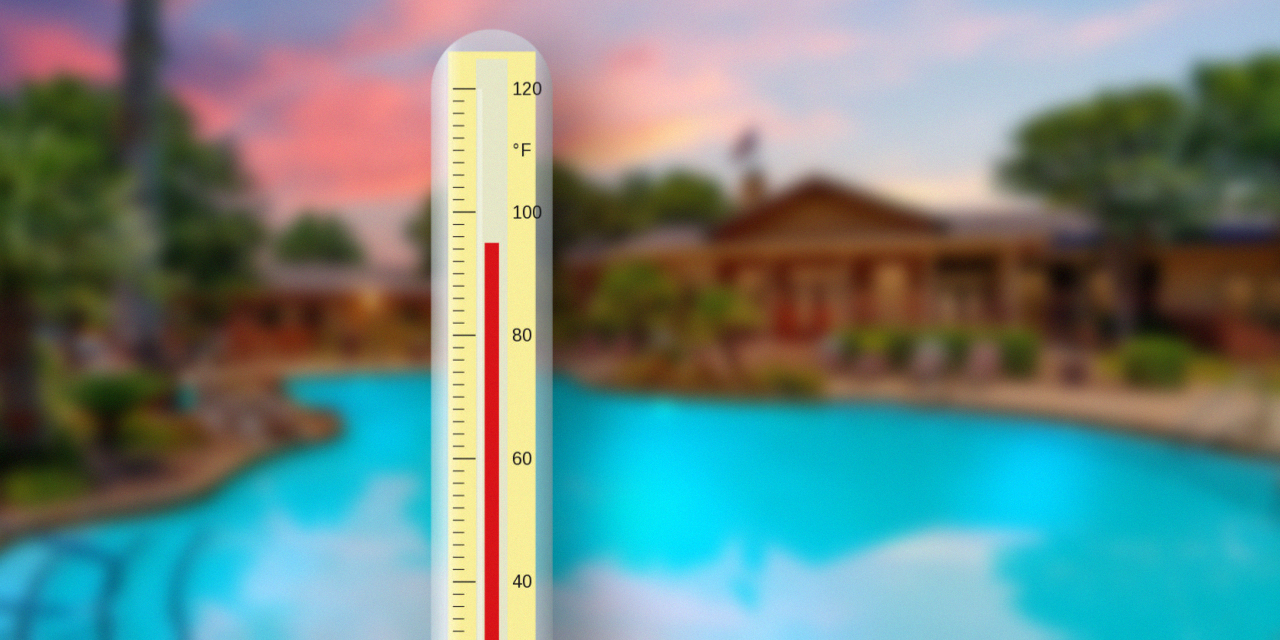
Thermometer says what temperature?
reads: 95 °F
